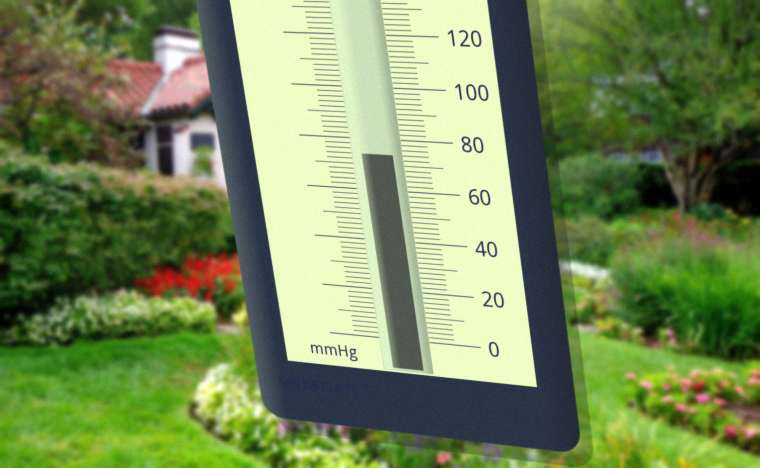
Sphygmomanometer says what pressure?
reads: 74 mmHg
